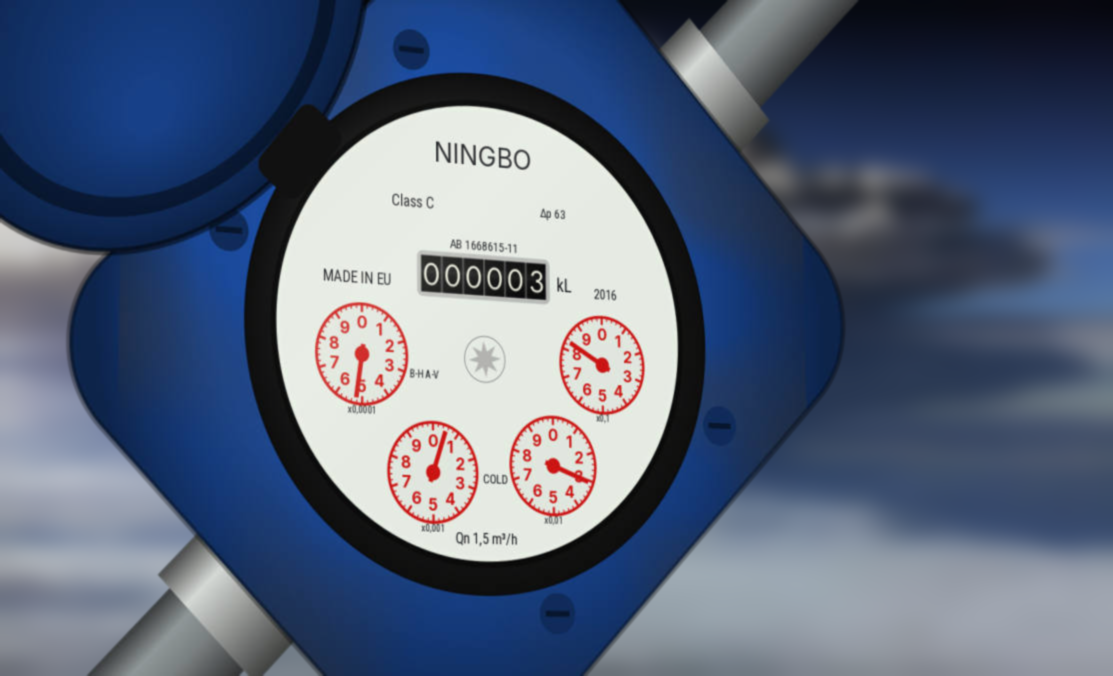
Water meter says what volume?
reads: 3.8305 kL
